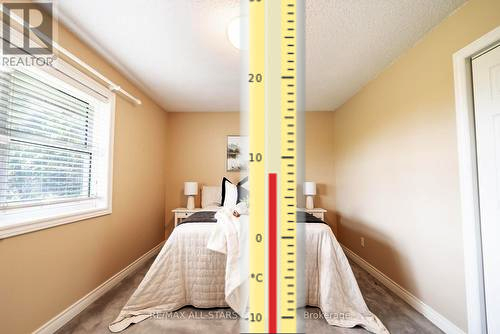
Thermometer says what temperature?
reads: 8 °C
